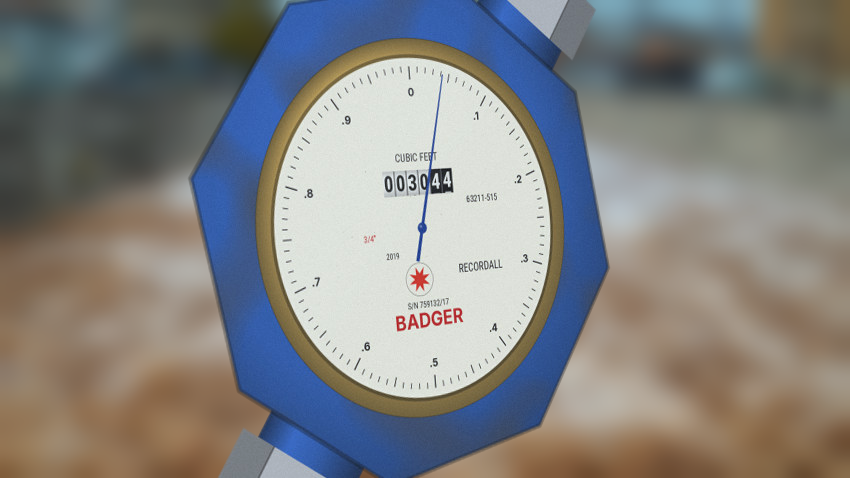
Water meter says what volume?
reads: 3044.04 ft³
